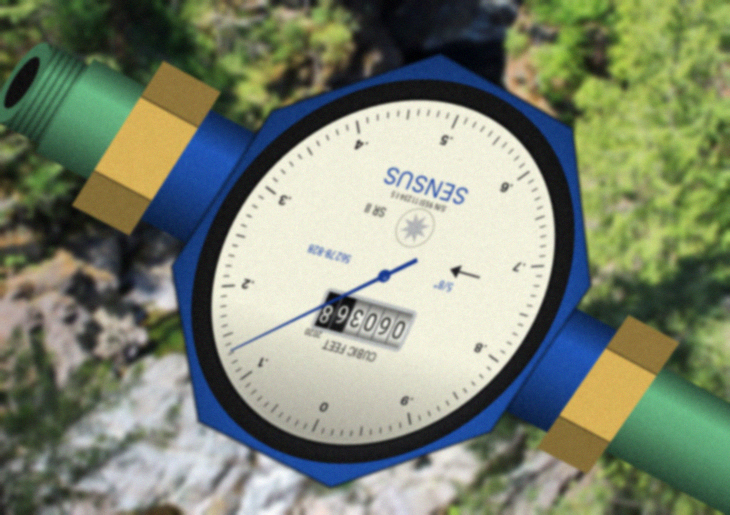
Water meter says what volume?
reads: 60368.13 ft³
